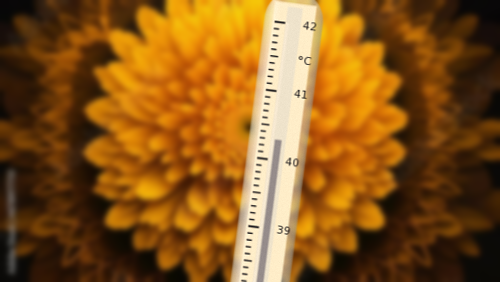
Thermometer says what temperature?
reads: 40.3 °C
